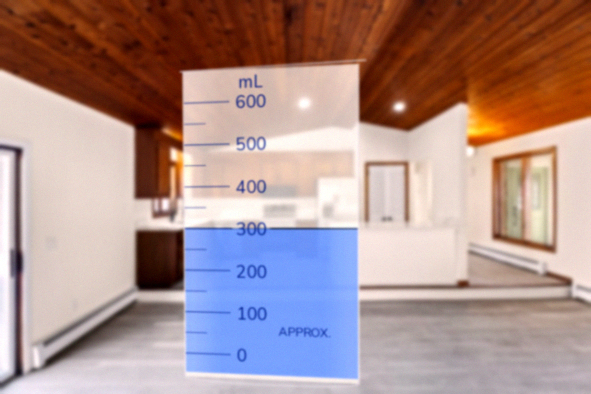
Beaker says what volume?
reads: 300 mL
